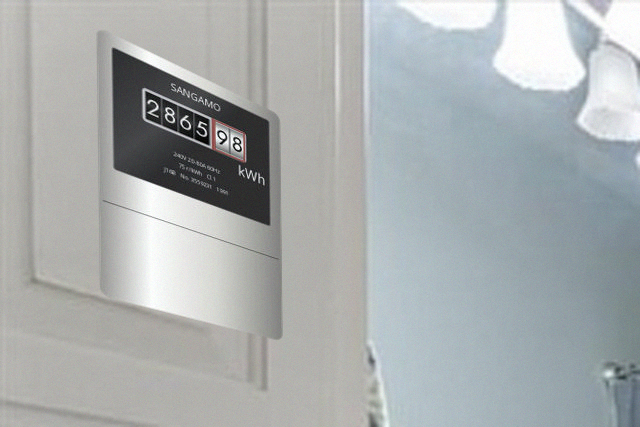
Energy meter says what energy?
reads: 2865.98 kWh
